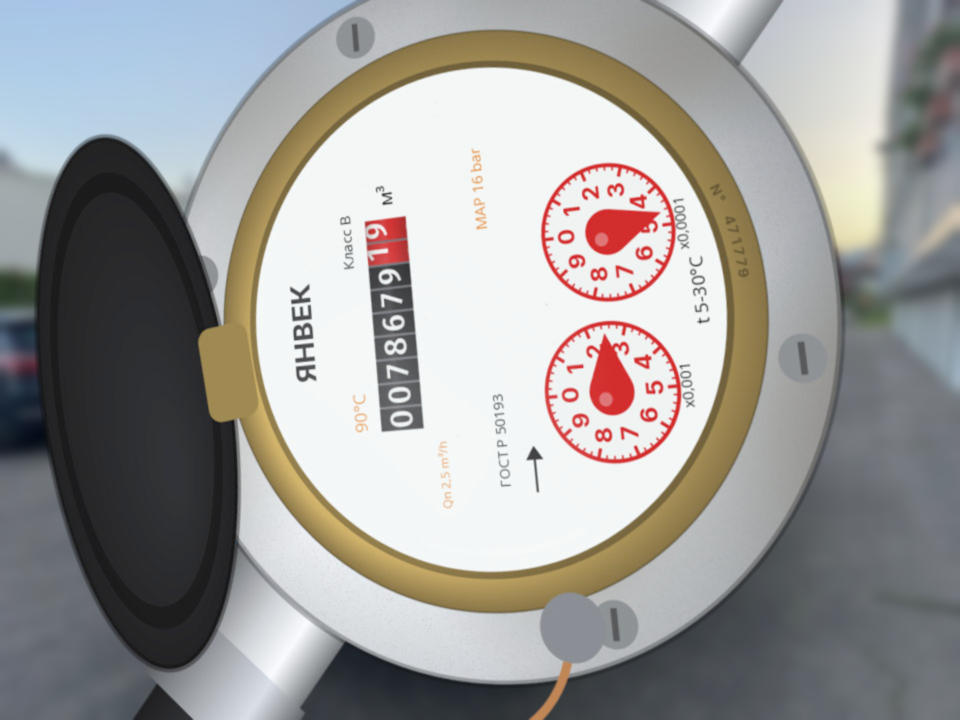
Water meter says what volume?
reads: 78679.1924 m³
